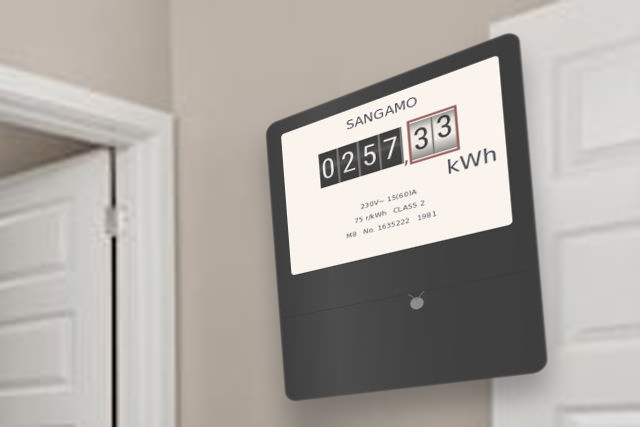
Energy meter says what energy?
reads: 257.33 kWh
